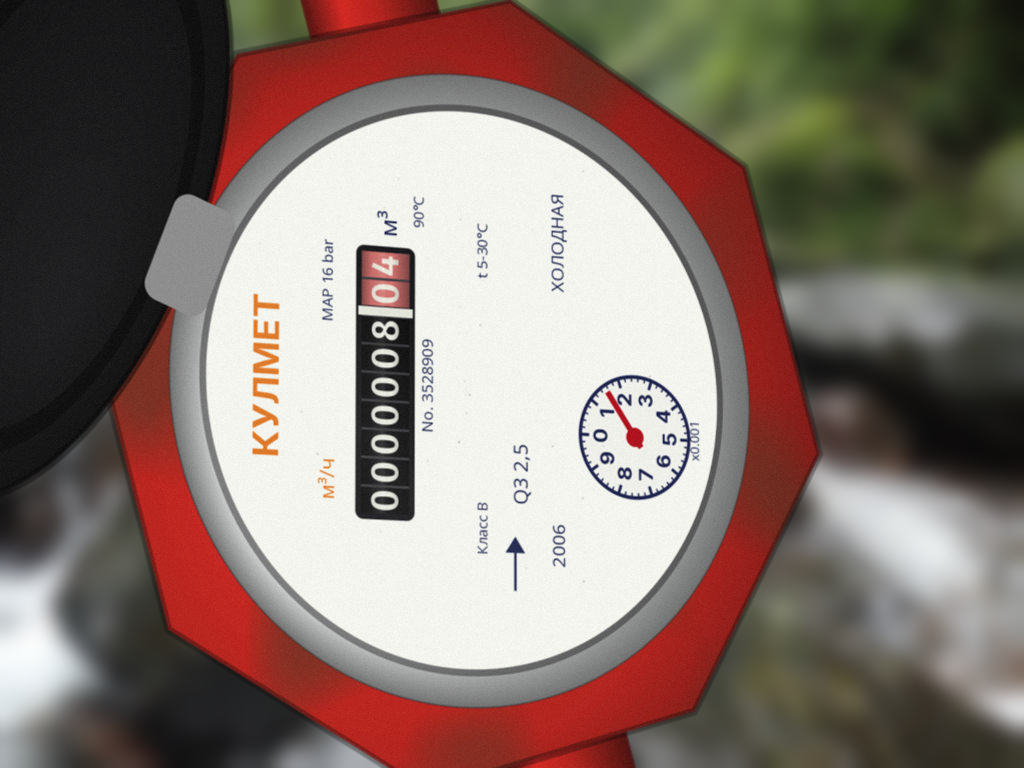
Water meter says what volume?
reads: 8.041 m³
